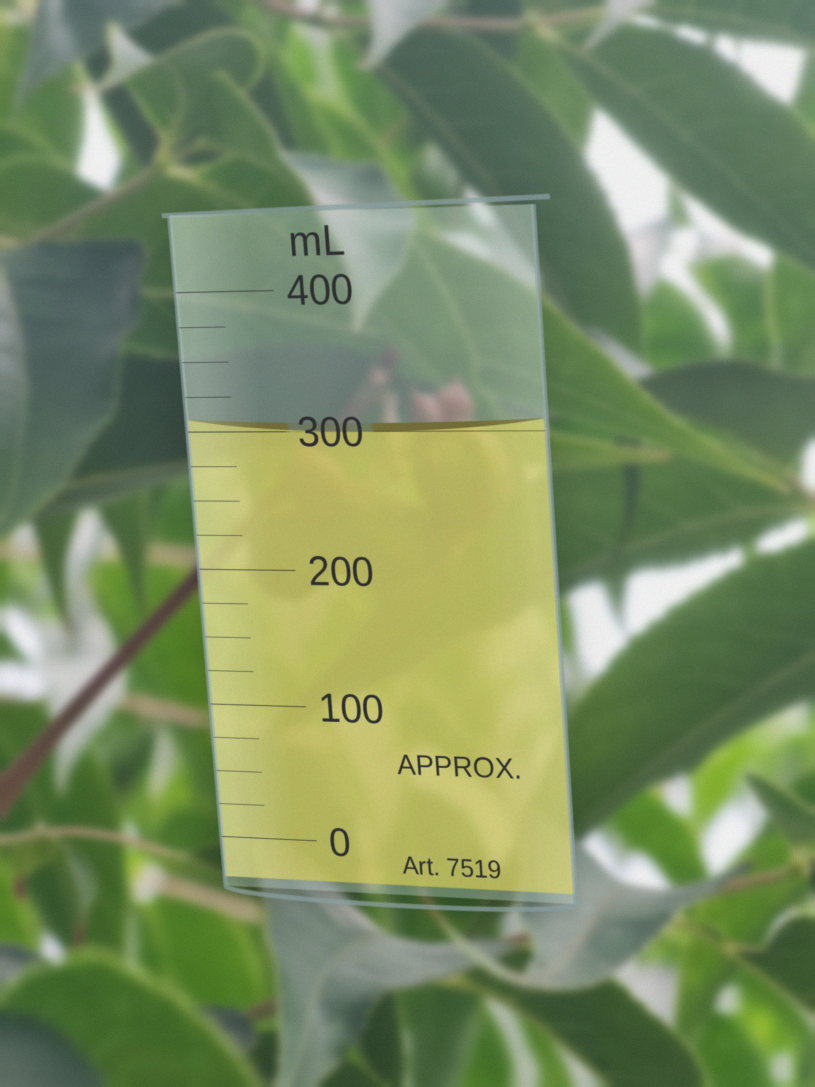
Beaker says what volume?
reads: 300 mL
